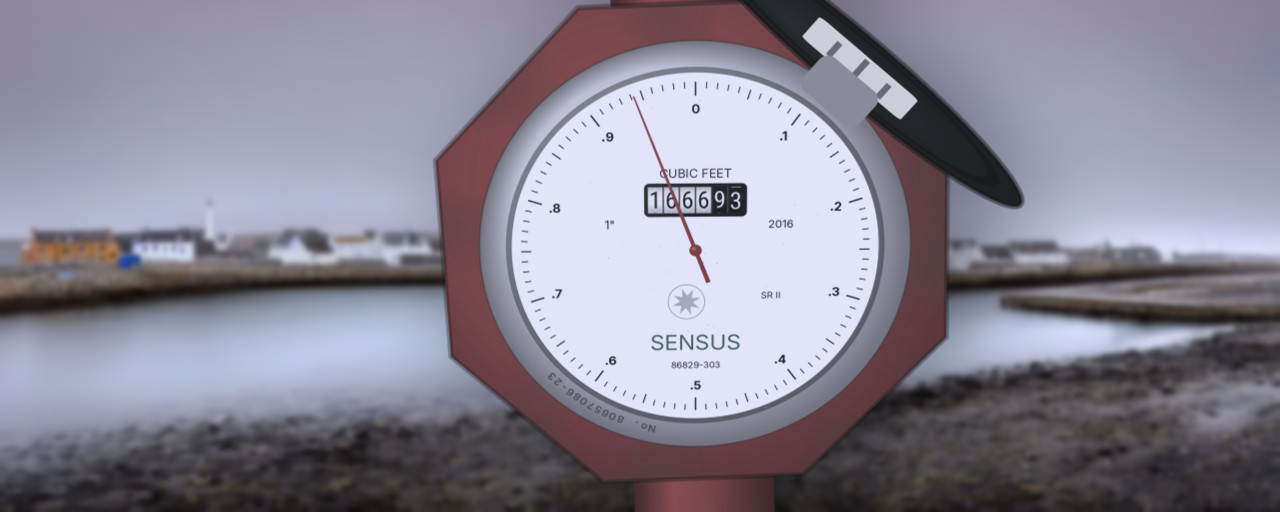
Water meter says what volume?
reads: 166692.94 ft³
